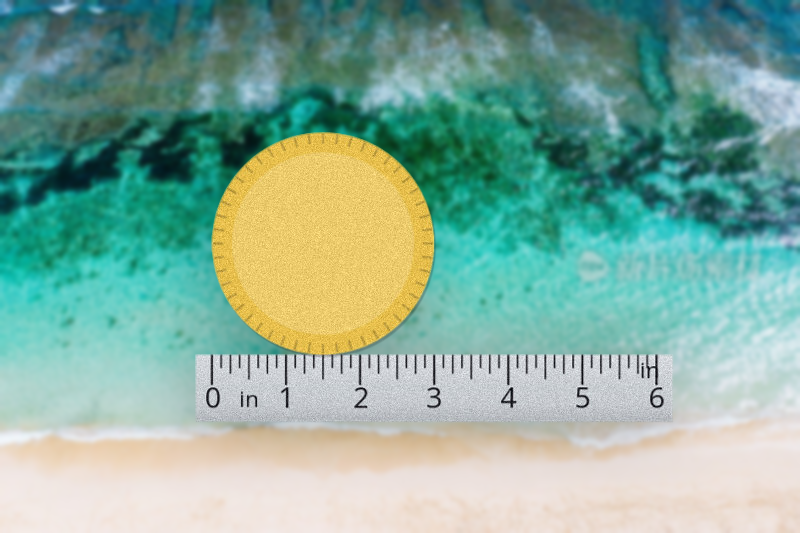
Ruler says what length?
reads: 3 in
